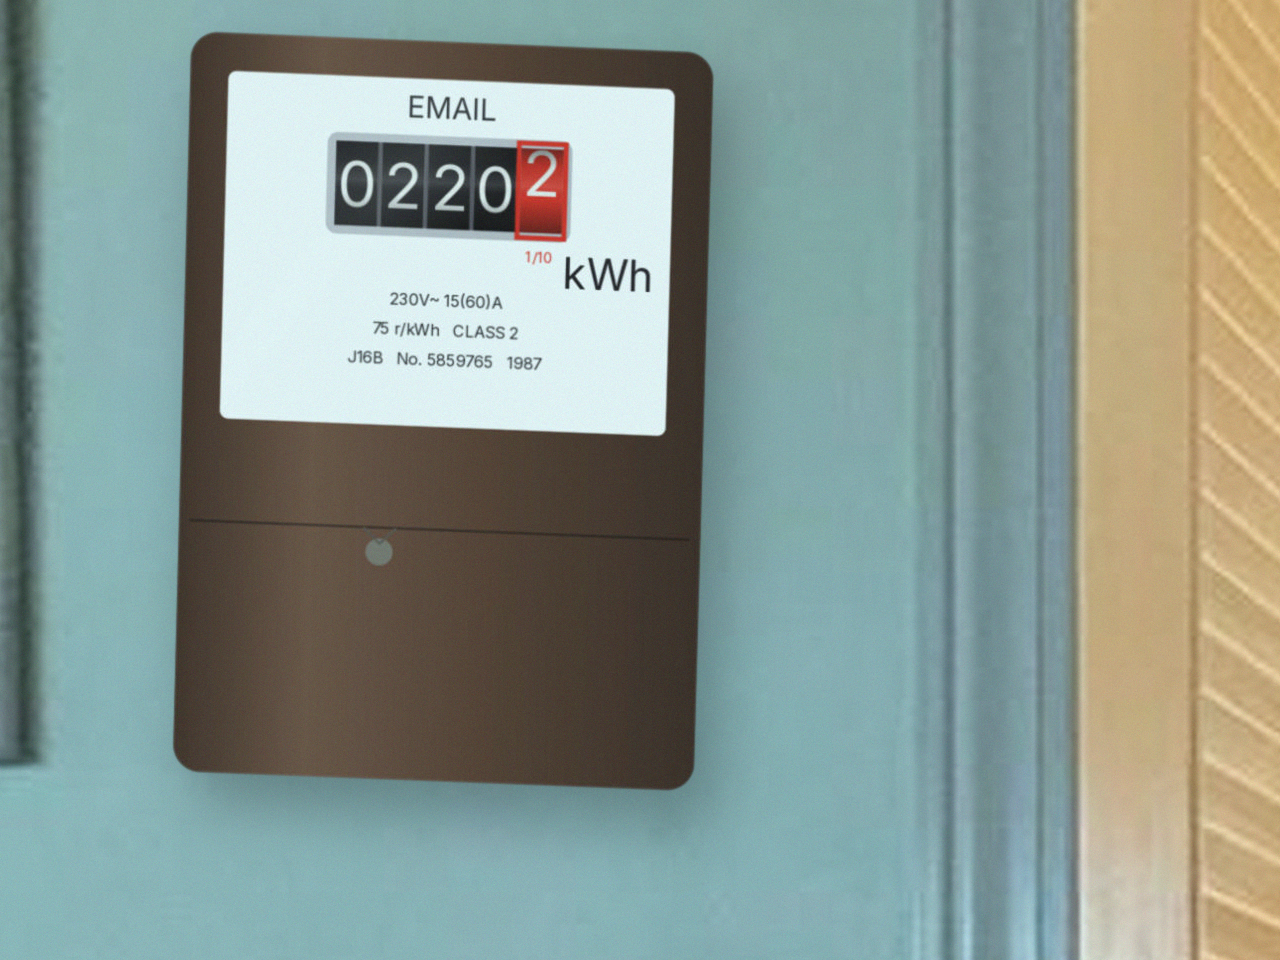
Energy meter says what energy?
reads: 220.2 kWh
